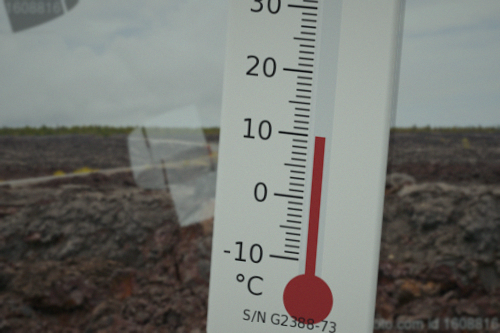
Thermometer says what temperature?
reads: 10 °C
